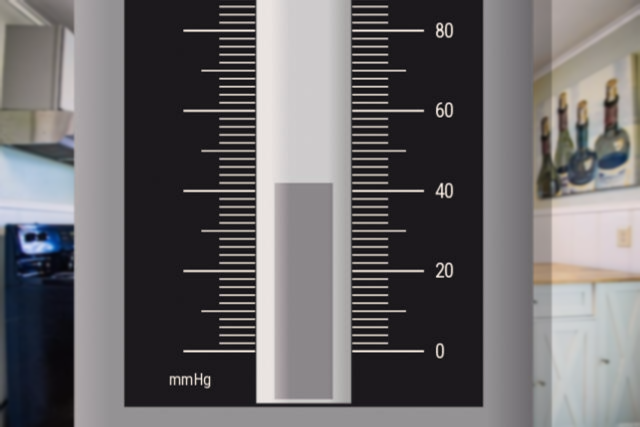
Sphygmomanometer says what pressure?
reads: 42 mmHg
